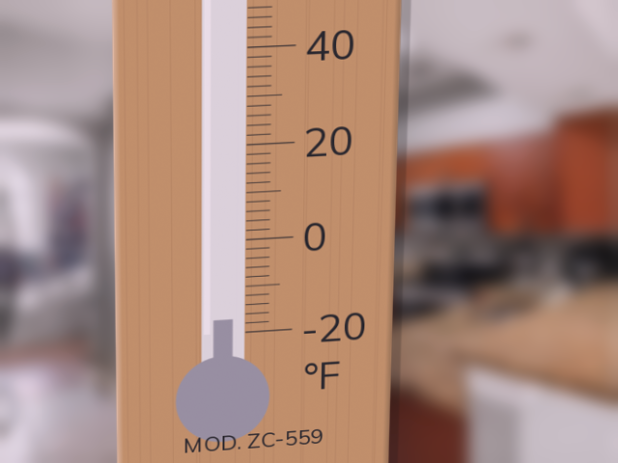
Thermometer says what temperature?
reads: -17 °F
